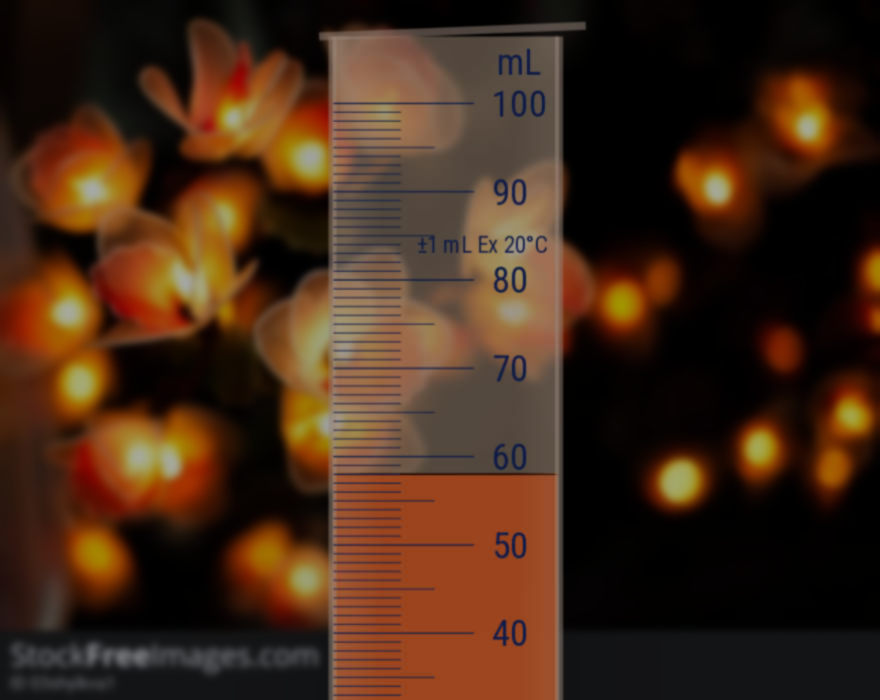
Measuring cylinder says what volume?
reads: 58 mL
